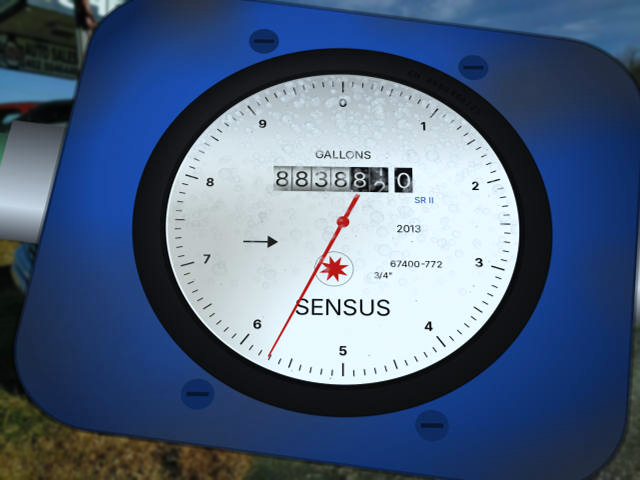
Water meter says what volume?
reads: 8838815.7 gal
